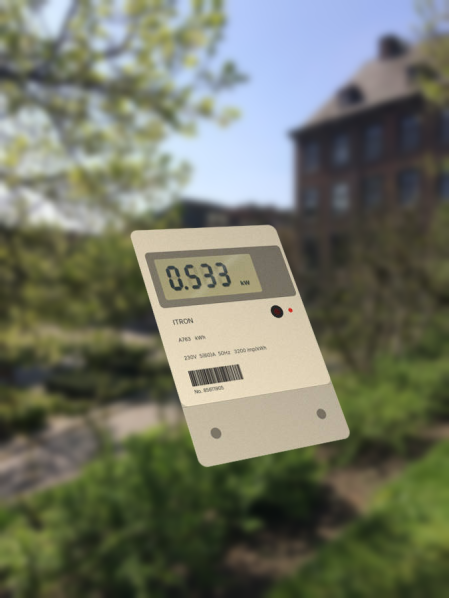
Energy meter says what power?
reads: 0.533 kW
